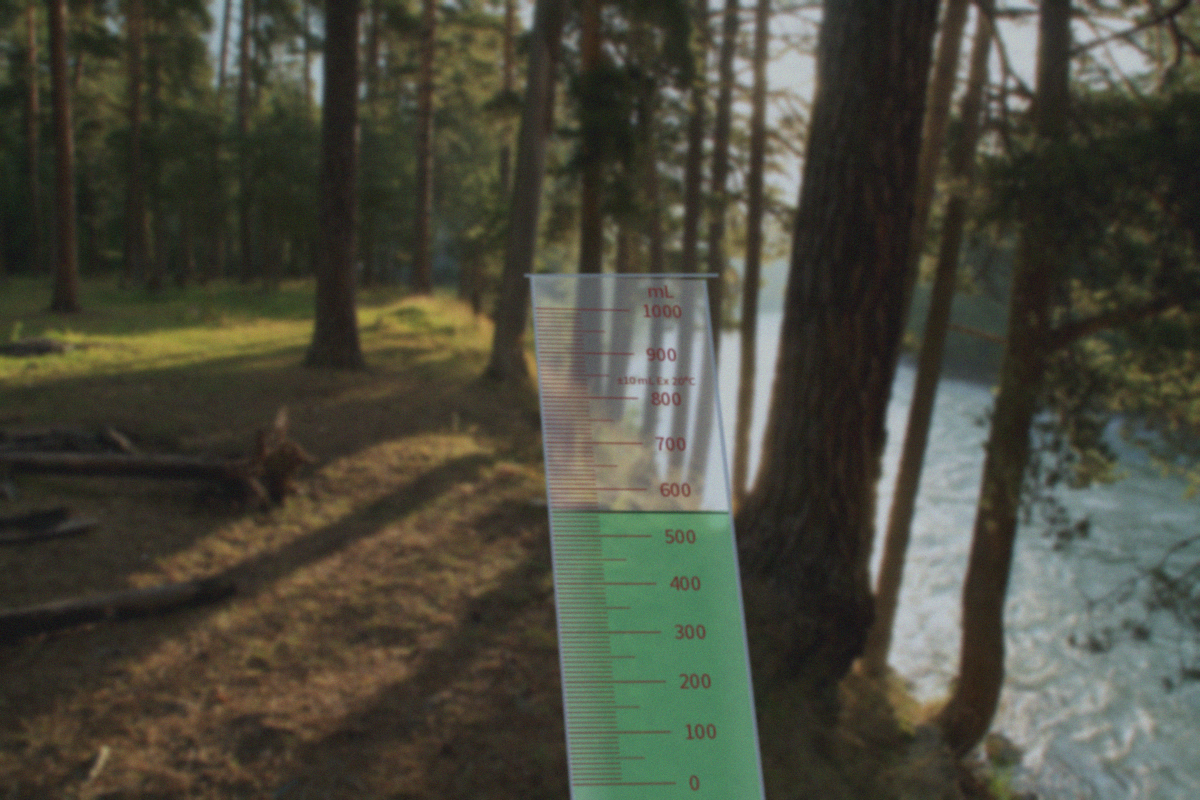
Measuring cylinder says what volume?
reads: 550 mL
